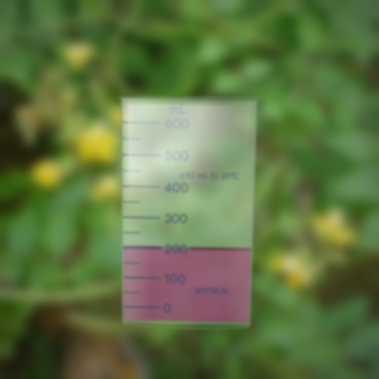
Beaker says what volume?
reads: 200 mL
